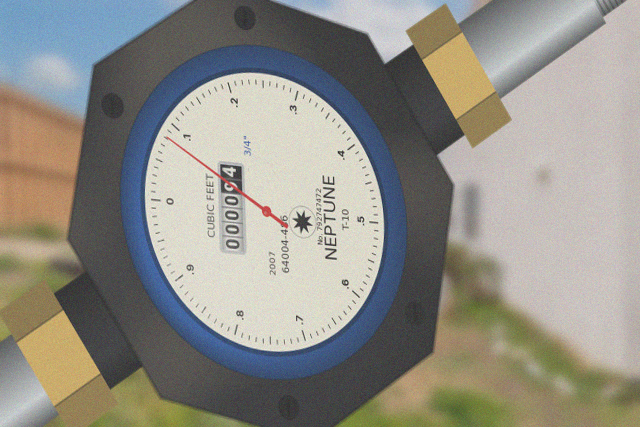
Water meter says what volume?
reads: 94.08 ft³
